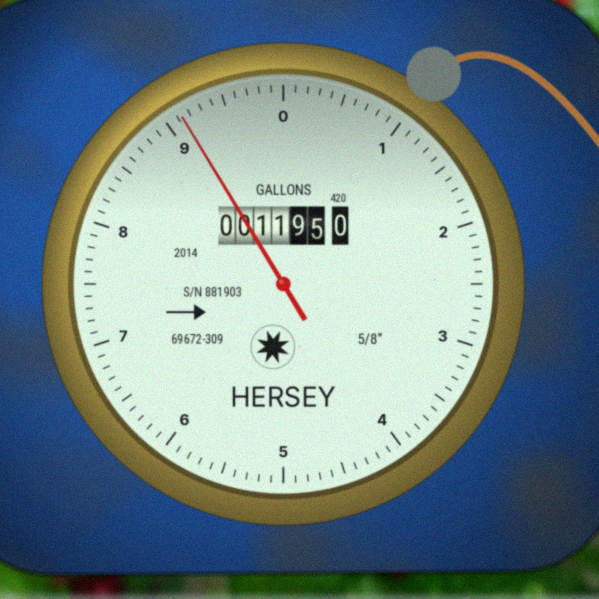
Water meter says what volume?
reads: 11949.1 gal
